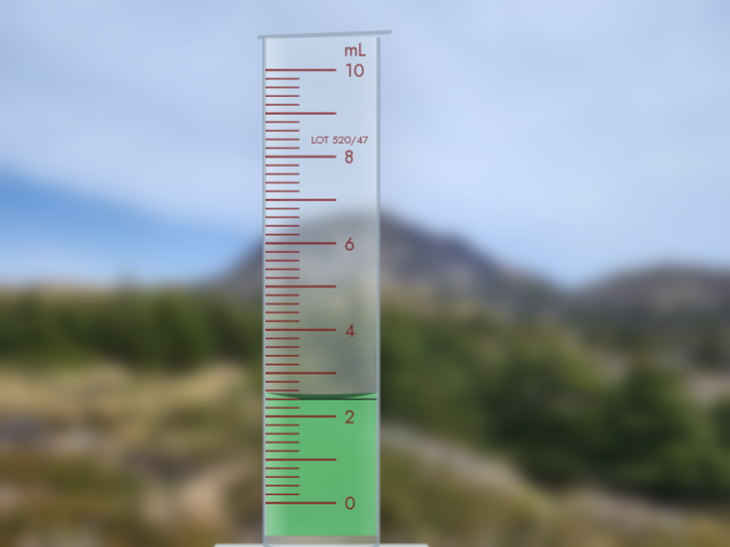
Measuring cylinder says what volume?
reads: 2.4 mL
